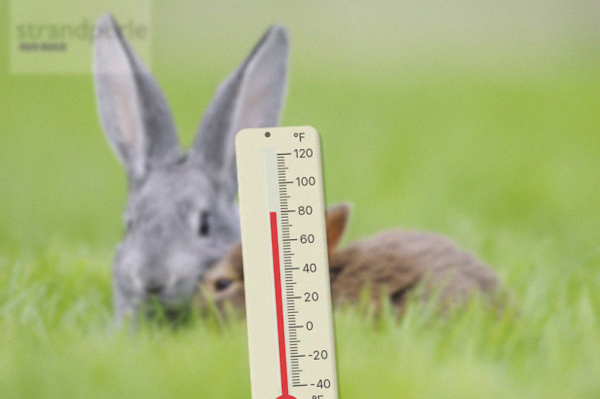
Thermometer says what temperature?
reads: 80 °F
